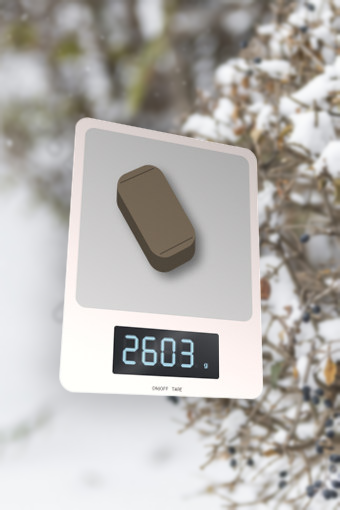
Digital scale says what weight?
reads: 2603 g
